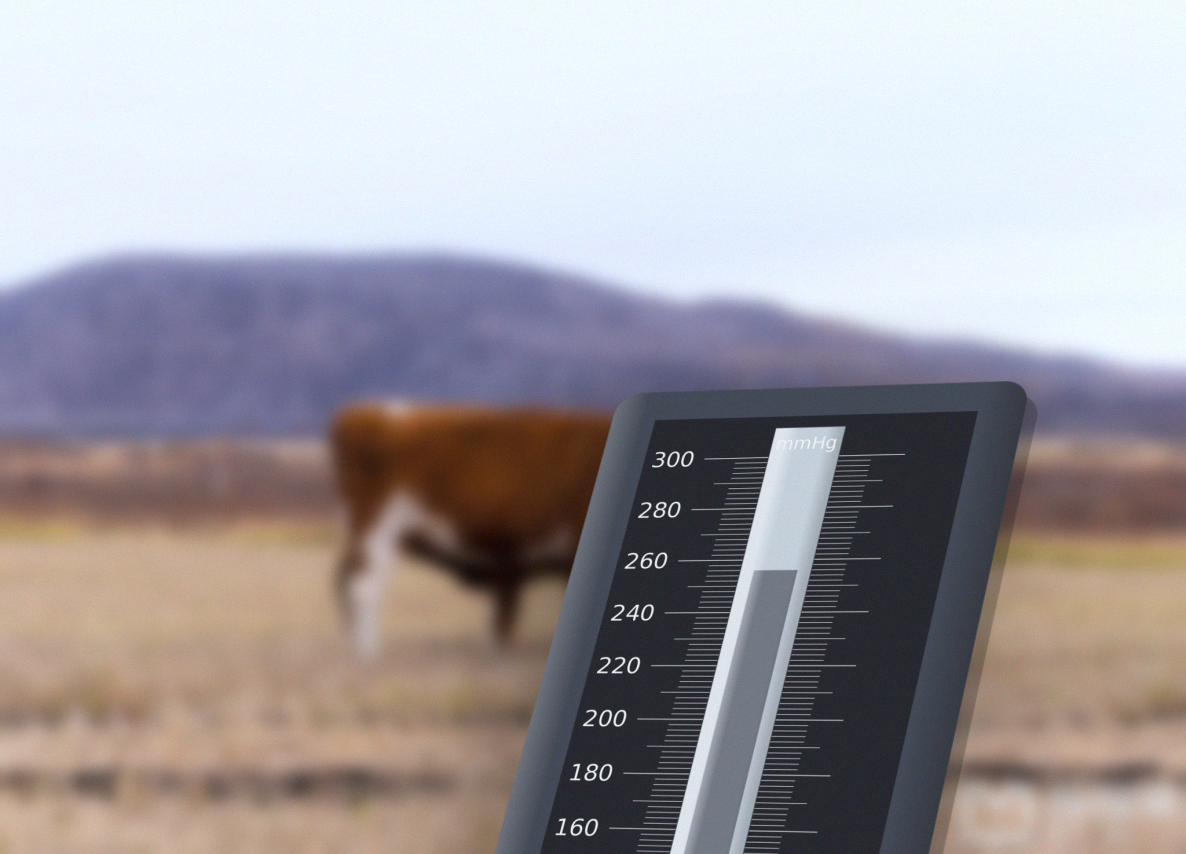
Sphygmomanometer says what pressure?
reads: 256 mmHg
